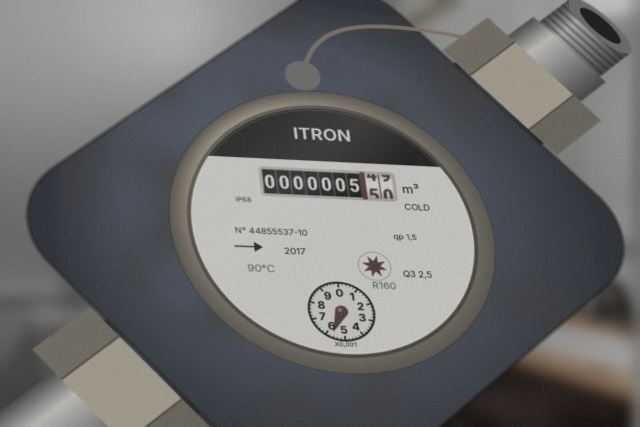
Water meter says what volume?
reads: 5.495 m³
